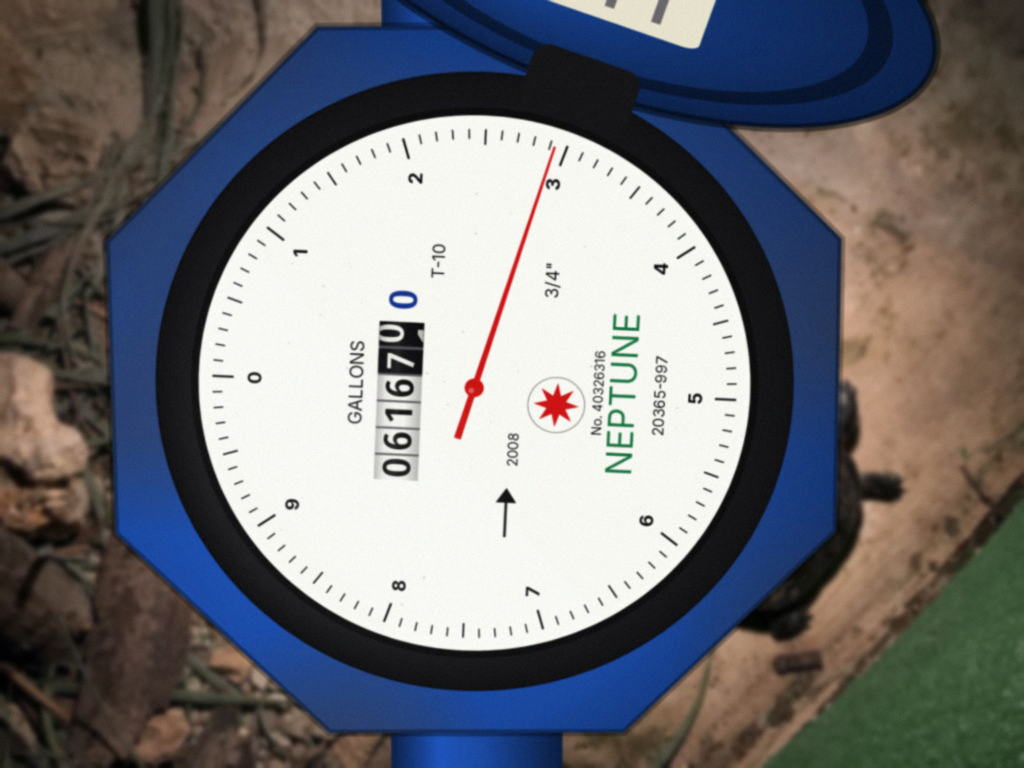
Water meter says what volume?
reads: 616702.9 gal
